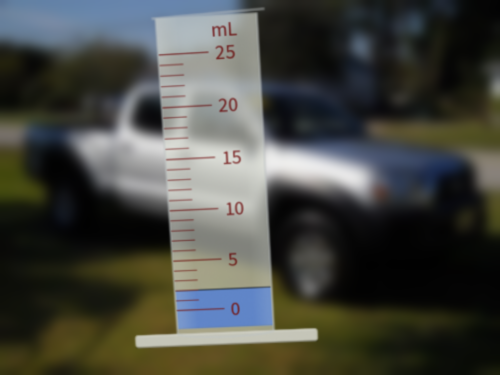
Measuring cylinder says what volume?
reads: 2 mL
